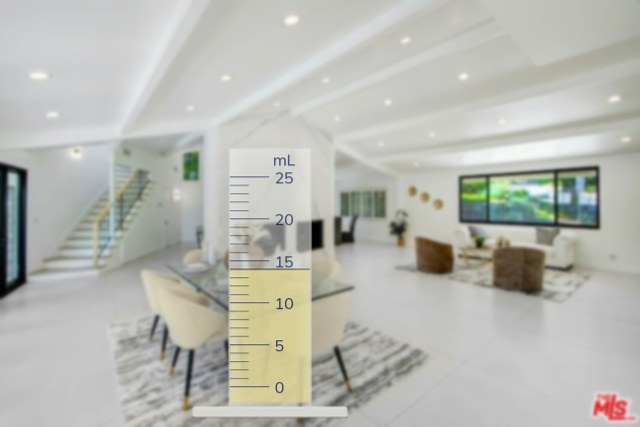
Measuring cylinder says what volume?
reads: 14 mL
